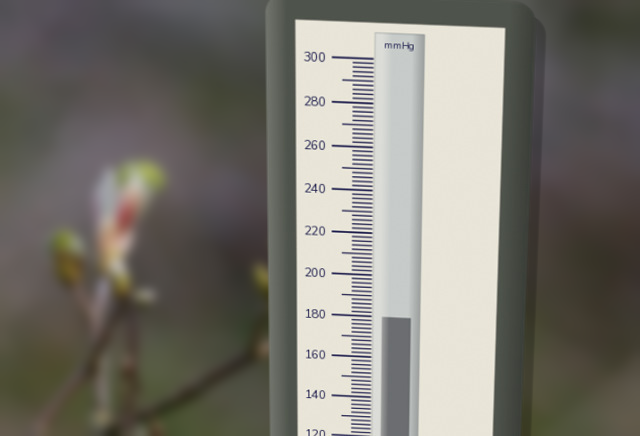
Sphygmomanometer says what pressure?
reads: 180 mmHg
